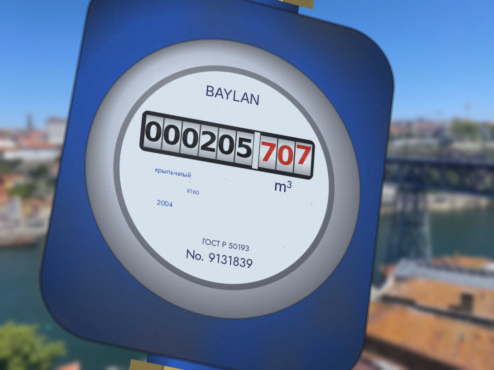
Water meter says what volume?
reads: 205.707 m³
